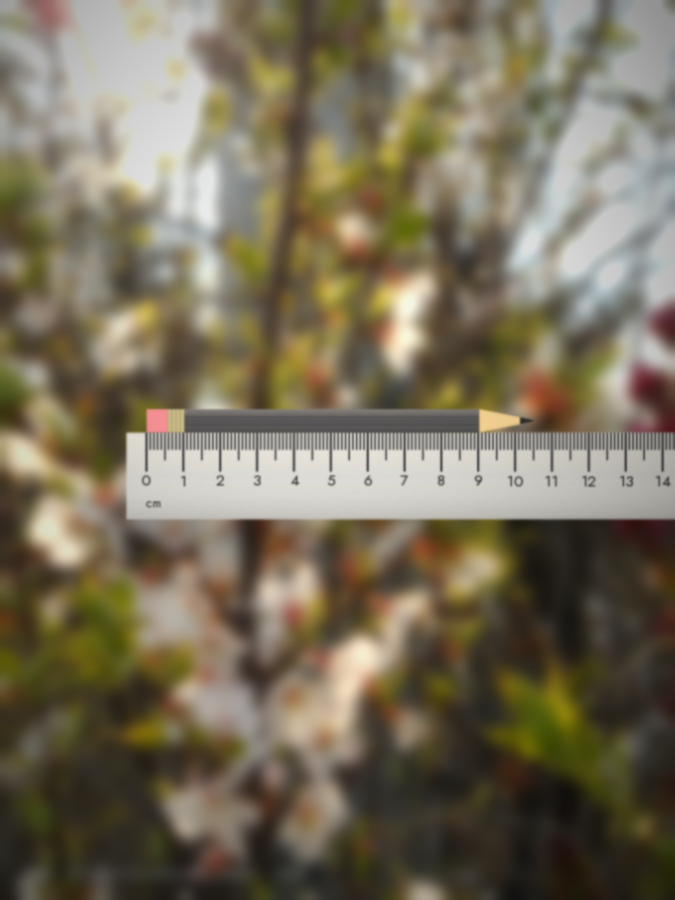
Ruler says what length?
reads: 10.5 cm
